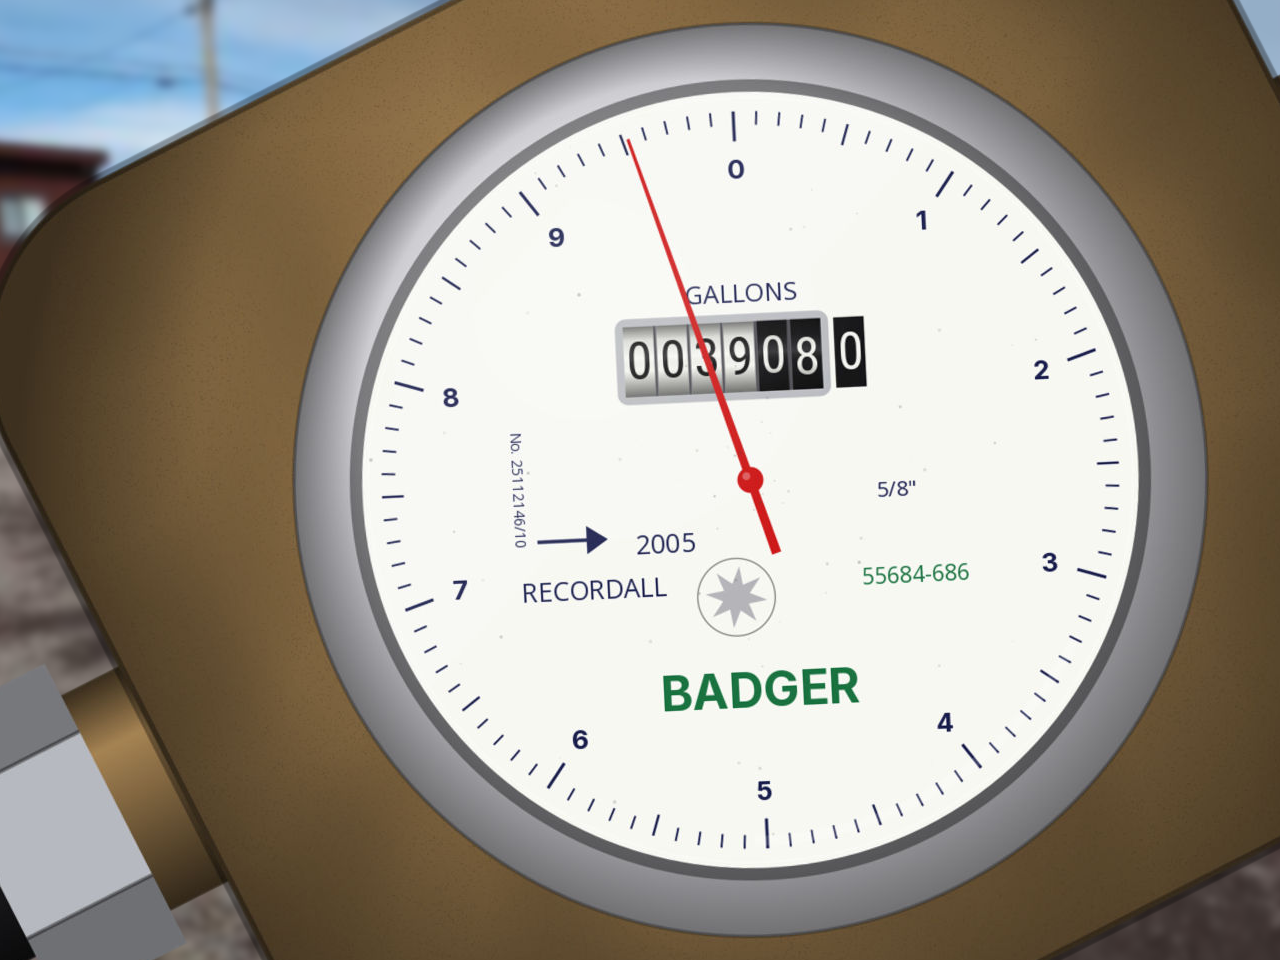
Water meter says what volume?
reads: 39079.5 gal
